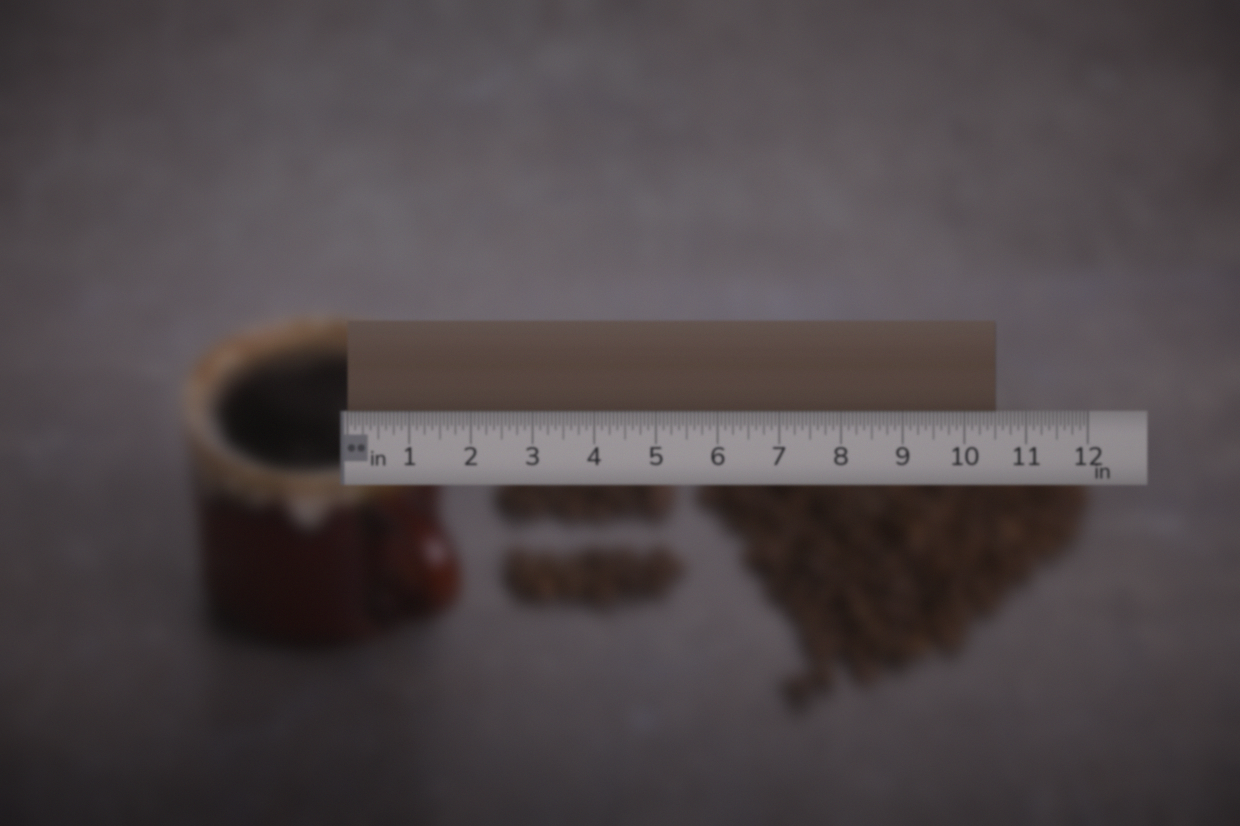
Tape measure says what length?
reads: 10.5 in
